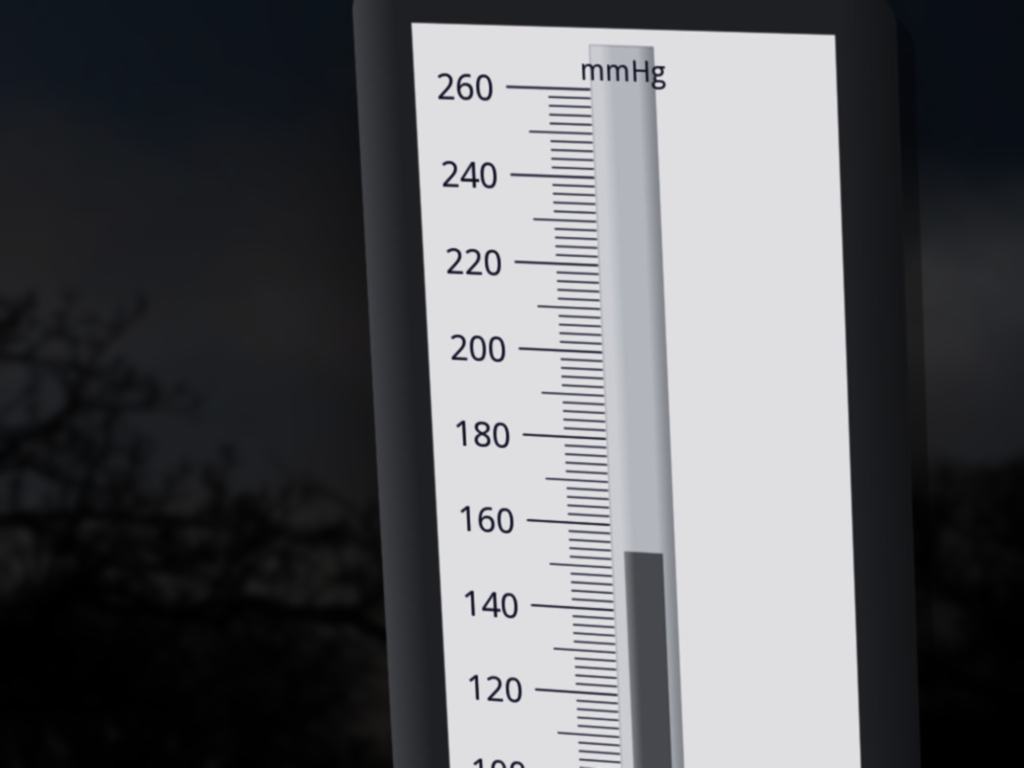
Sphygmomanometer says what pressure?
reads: 154 mmHg
